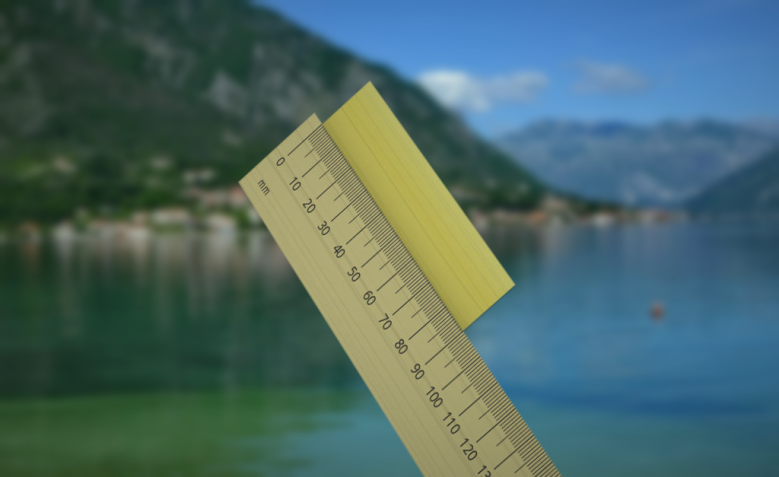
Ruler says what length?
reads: 90 mm
